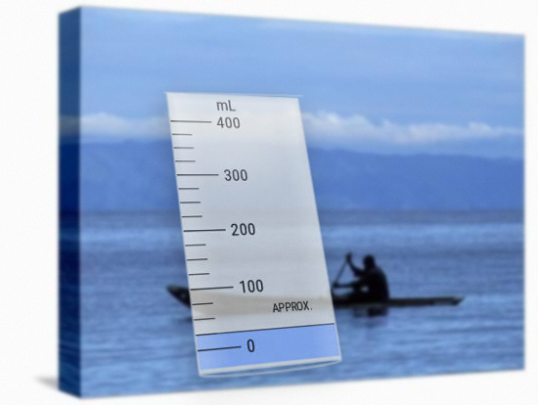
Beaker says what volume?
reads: 25 mL
